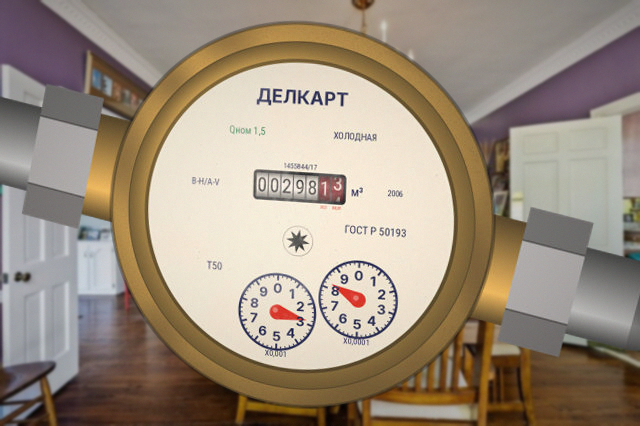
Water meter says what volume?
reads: 298.1328 m³
